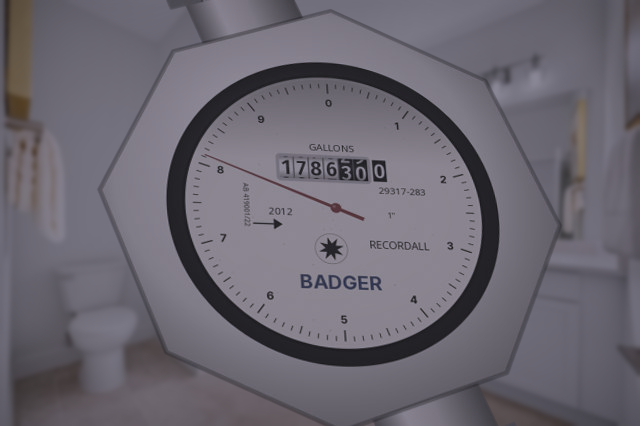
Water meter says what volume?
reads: 1786298.1 gal
